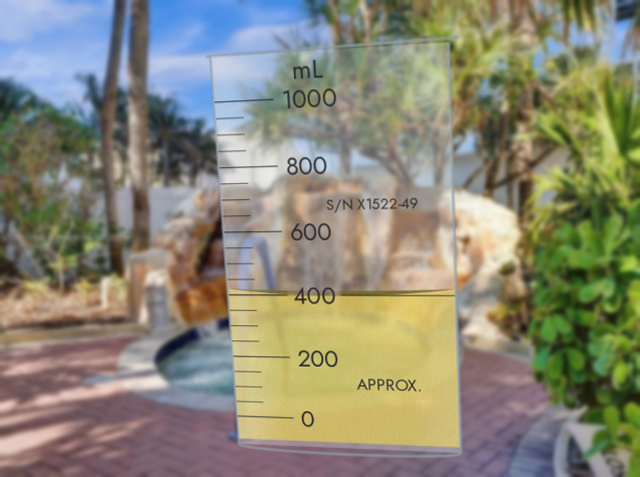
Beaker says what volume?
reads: 400 mL
